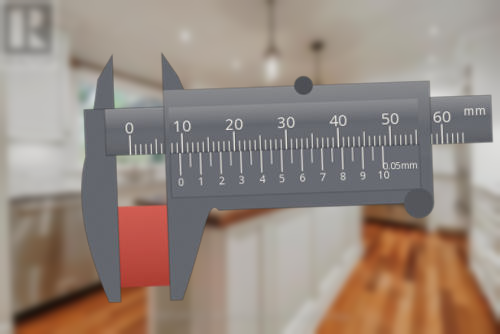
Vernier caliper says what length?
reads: 9.5 mm
